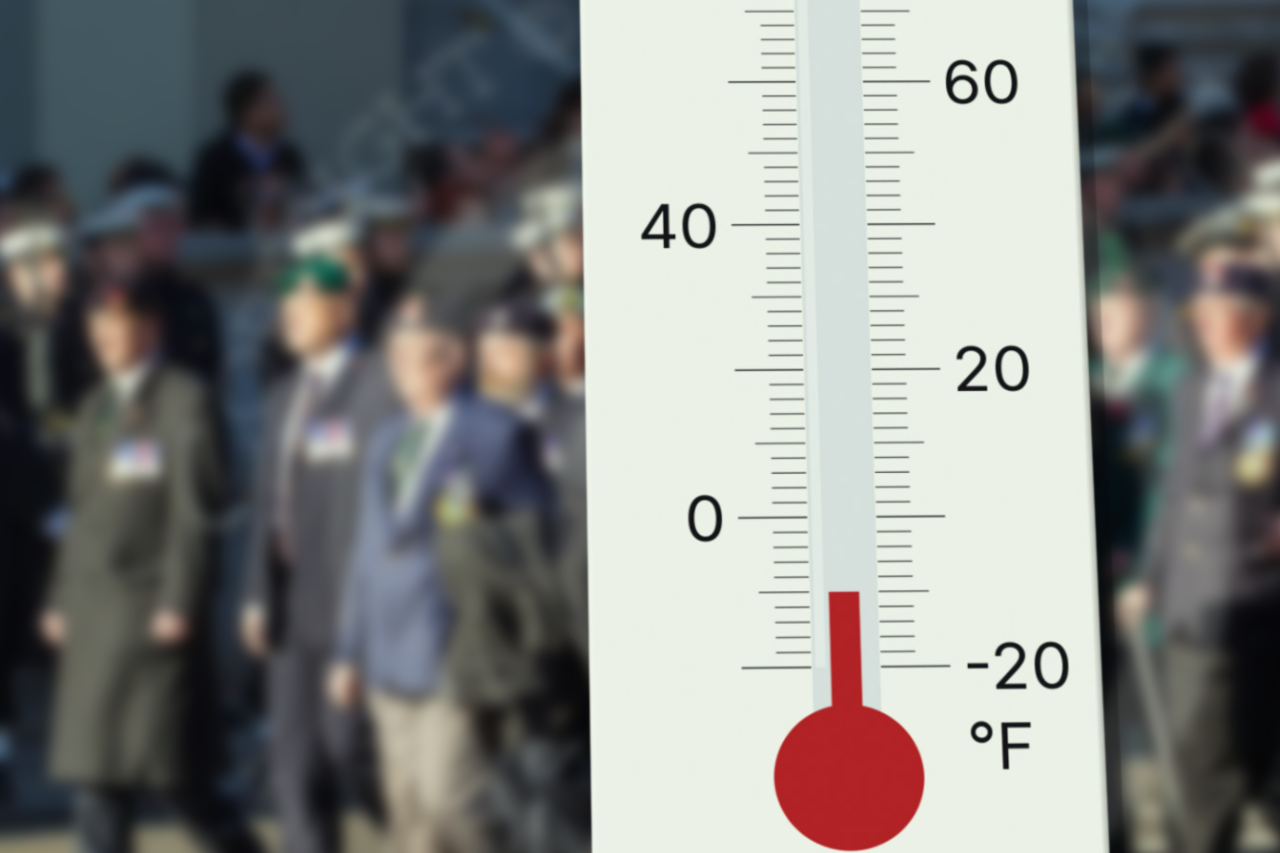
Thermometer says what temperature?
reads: -10 °F
